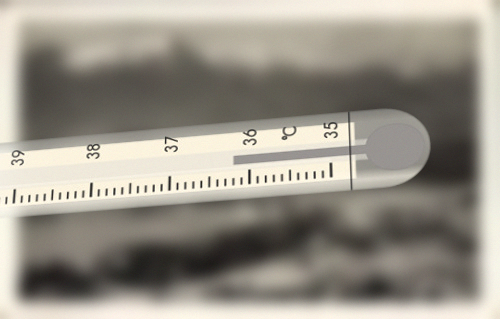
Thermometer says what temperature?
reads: 36.2 °C
